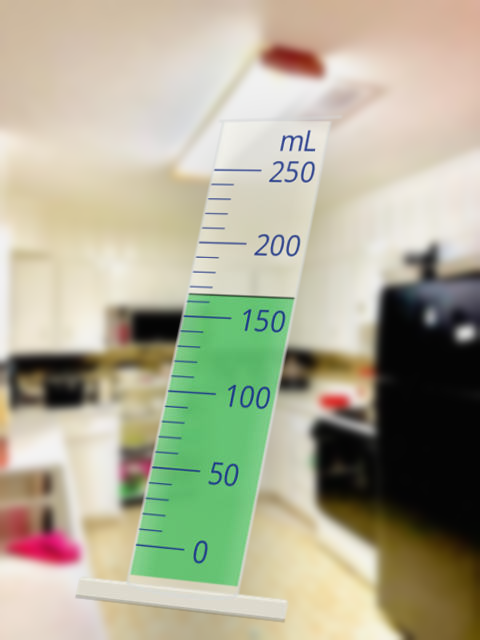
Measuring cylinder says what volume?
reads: 165 mL
